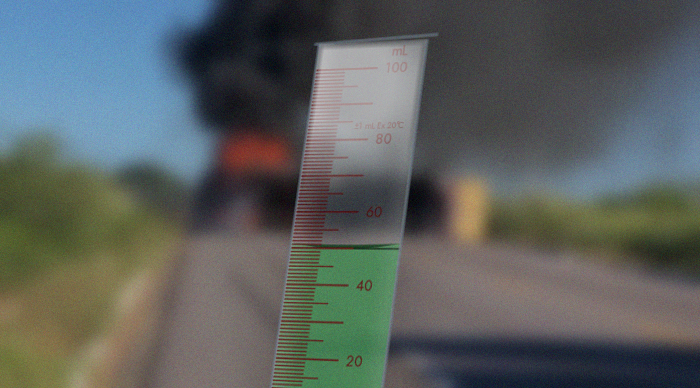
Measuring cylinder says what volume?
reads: 50 mL
